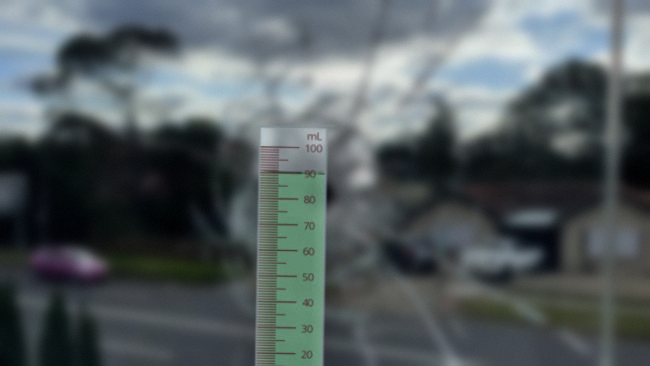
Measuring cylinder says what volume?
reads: 90 mL
